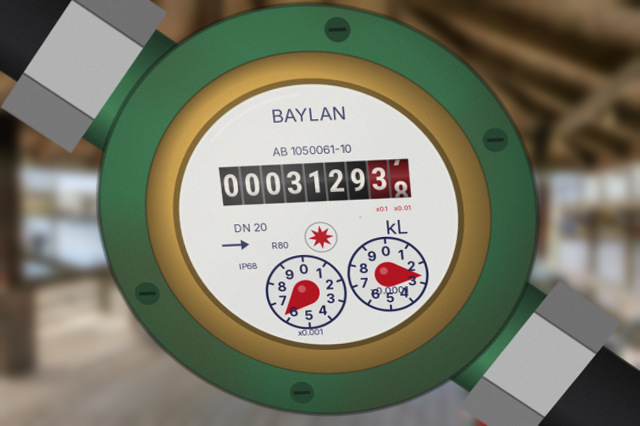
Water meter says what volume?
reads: 3129.3762 kL
